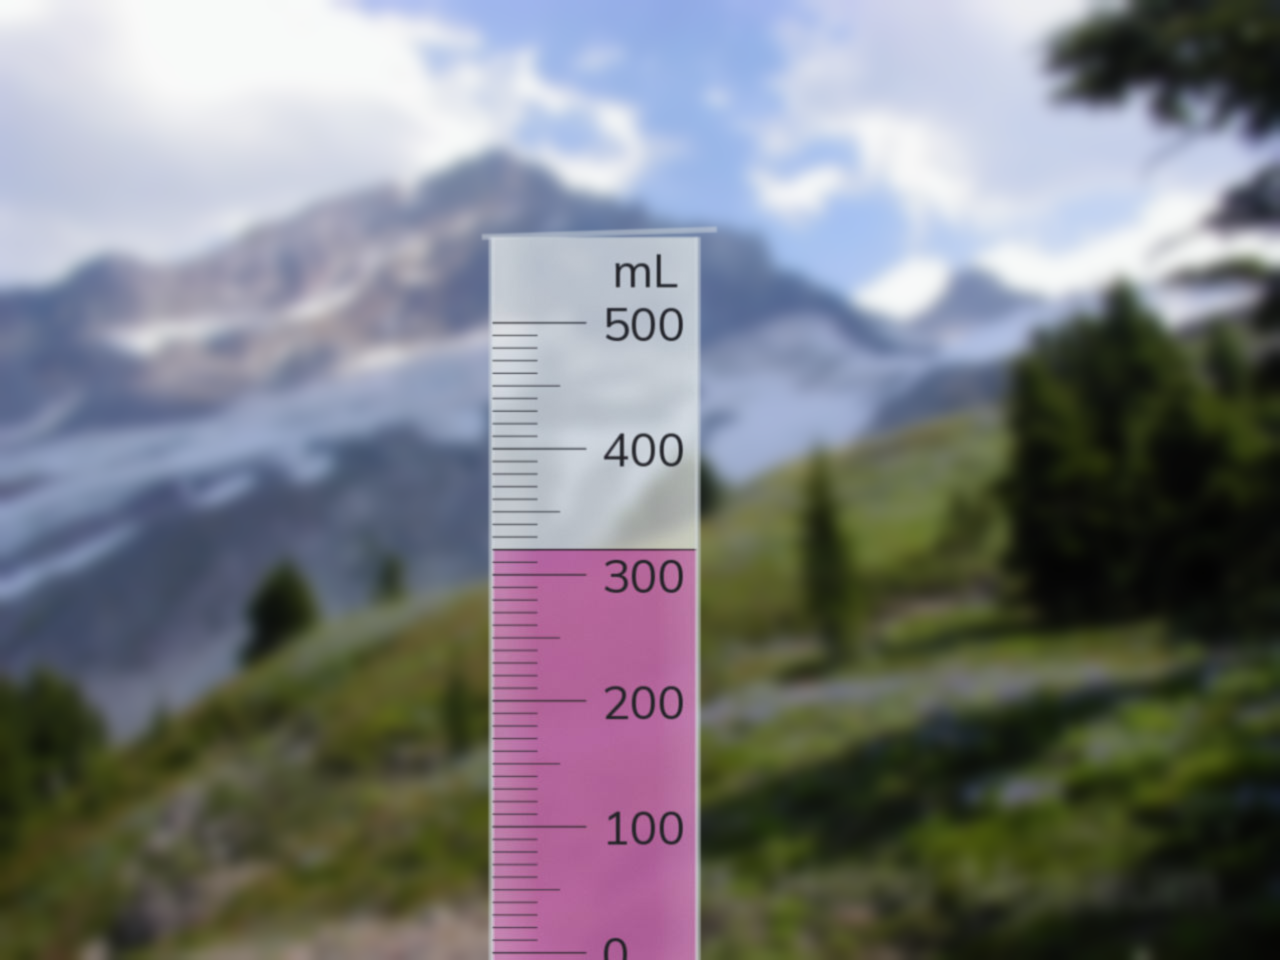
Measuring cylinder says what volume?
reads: 320 mL
